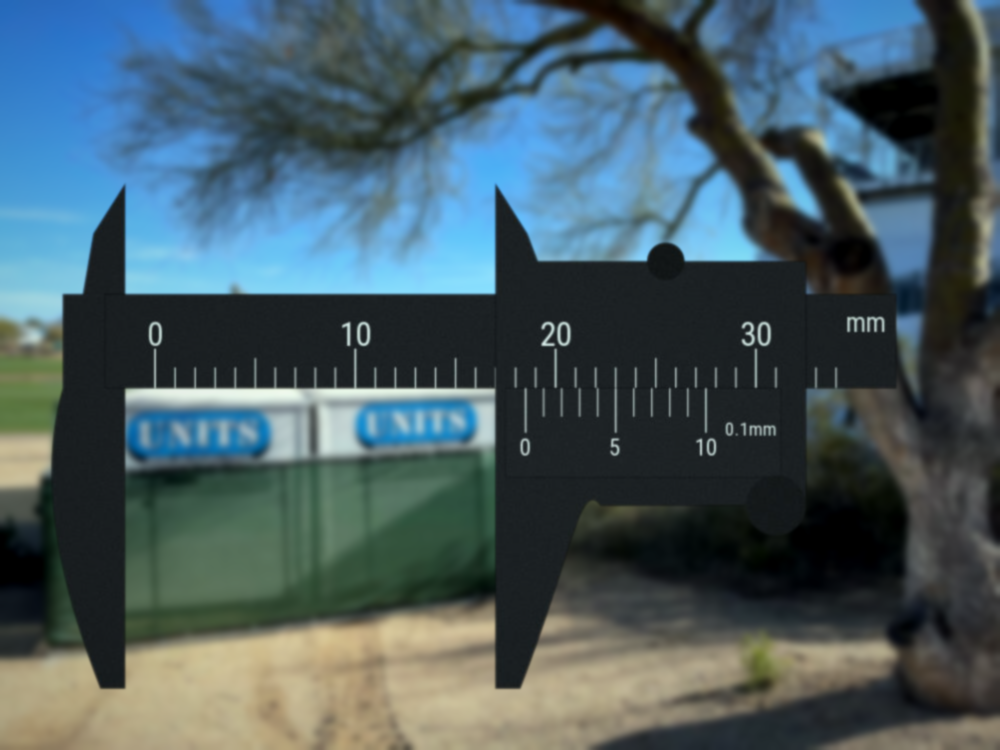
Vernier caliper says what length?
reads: 18.5 mm
